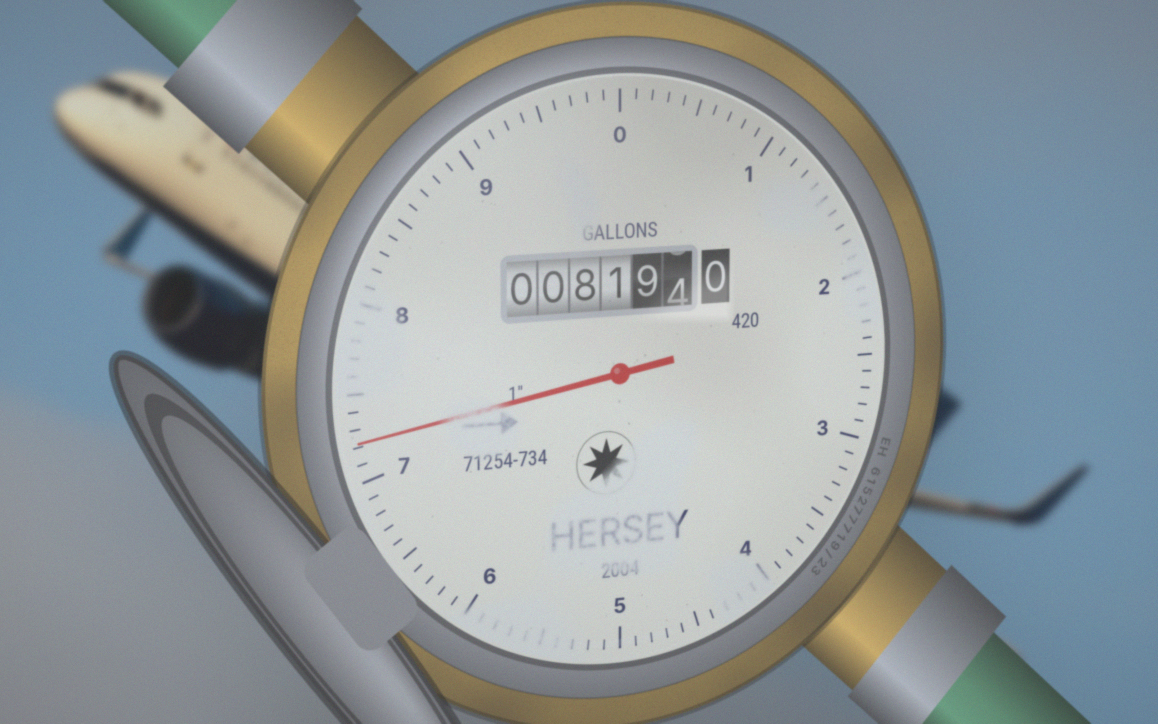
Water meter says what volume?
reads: 81937.2 gal
